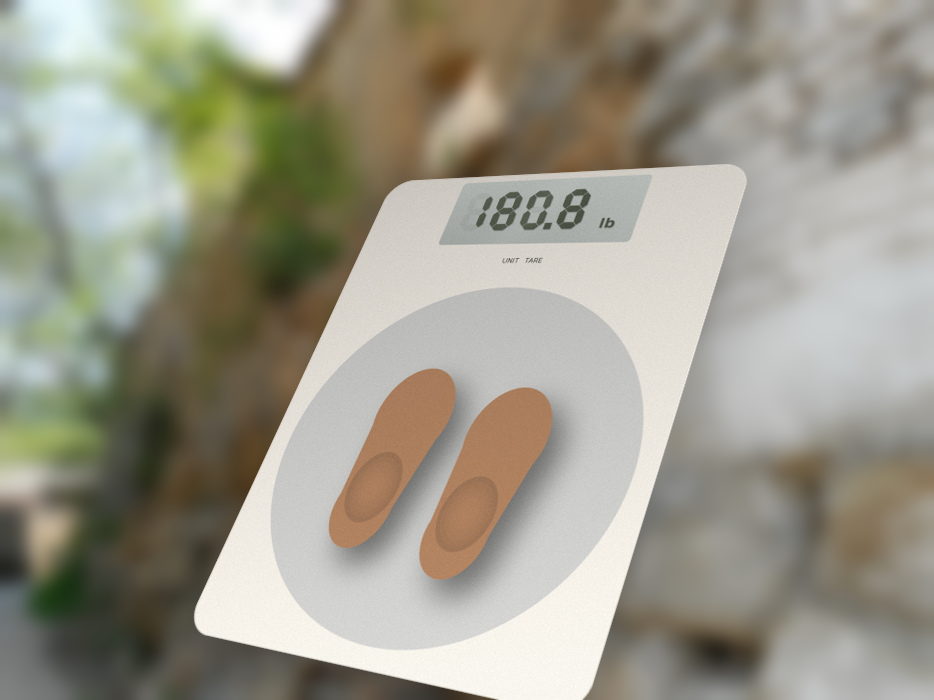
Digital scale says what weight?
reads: 180.8 lb
